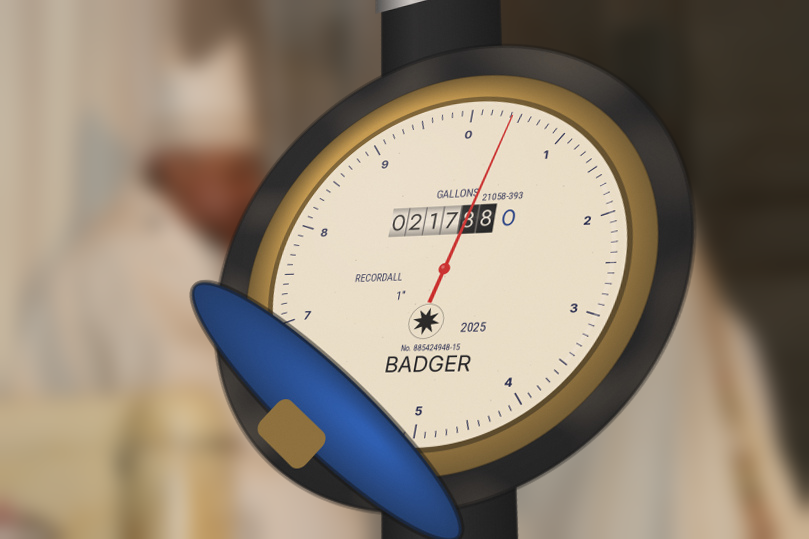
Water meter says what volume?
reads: 217880.4 gal
